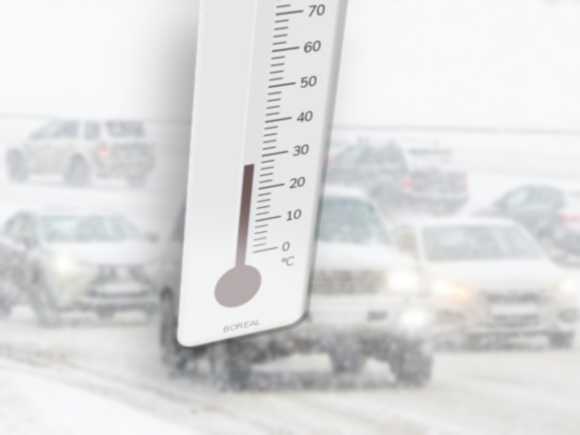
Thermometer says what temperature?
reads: 28 °C
